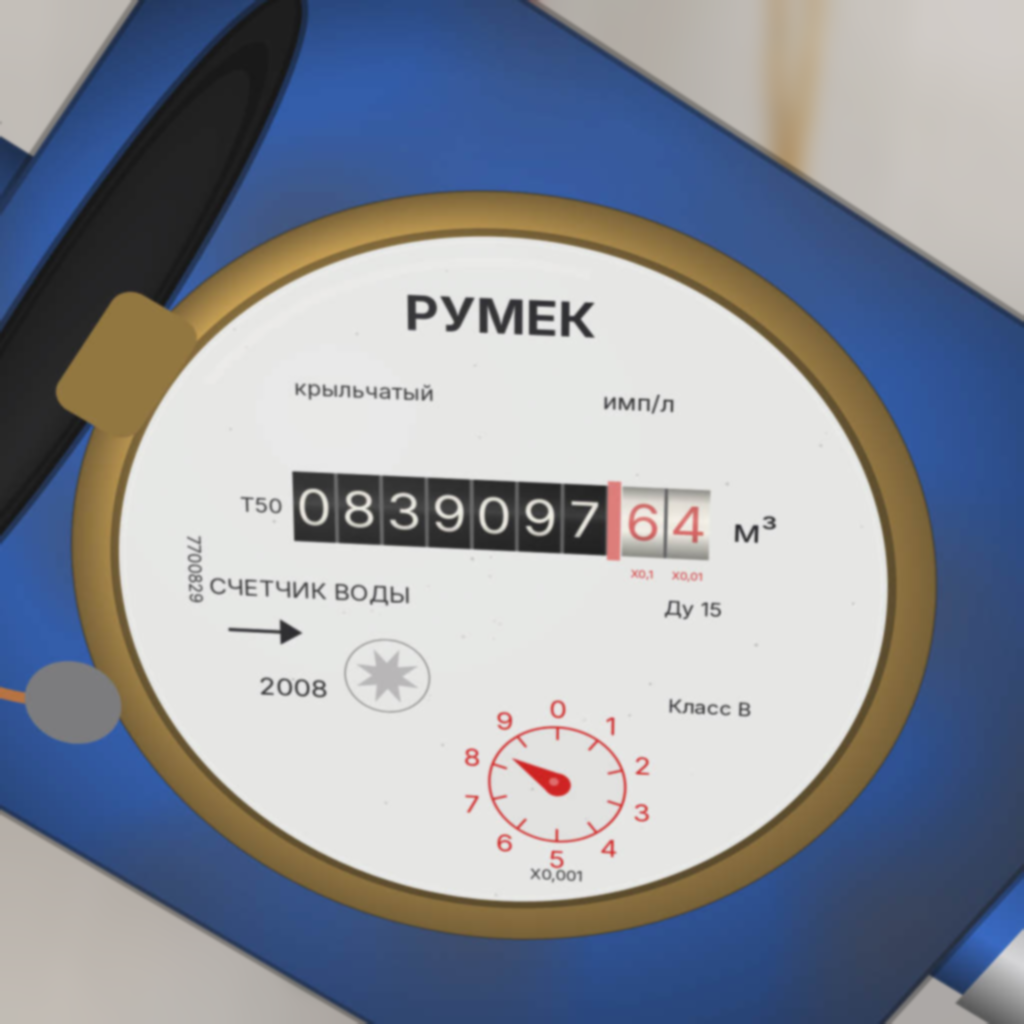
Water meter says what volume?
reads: 839097.648 m³
